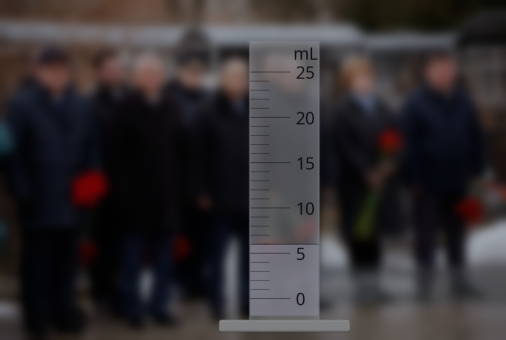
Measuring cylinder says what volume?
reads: 6 mL
